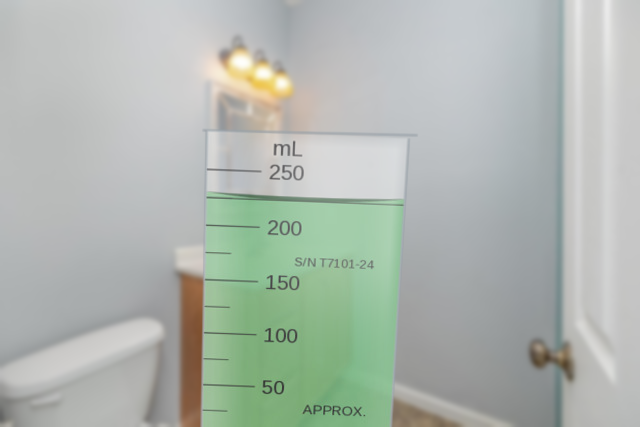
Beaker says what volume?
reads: 225 mL
